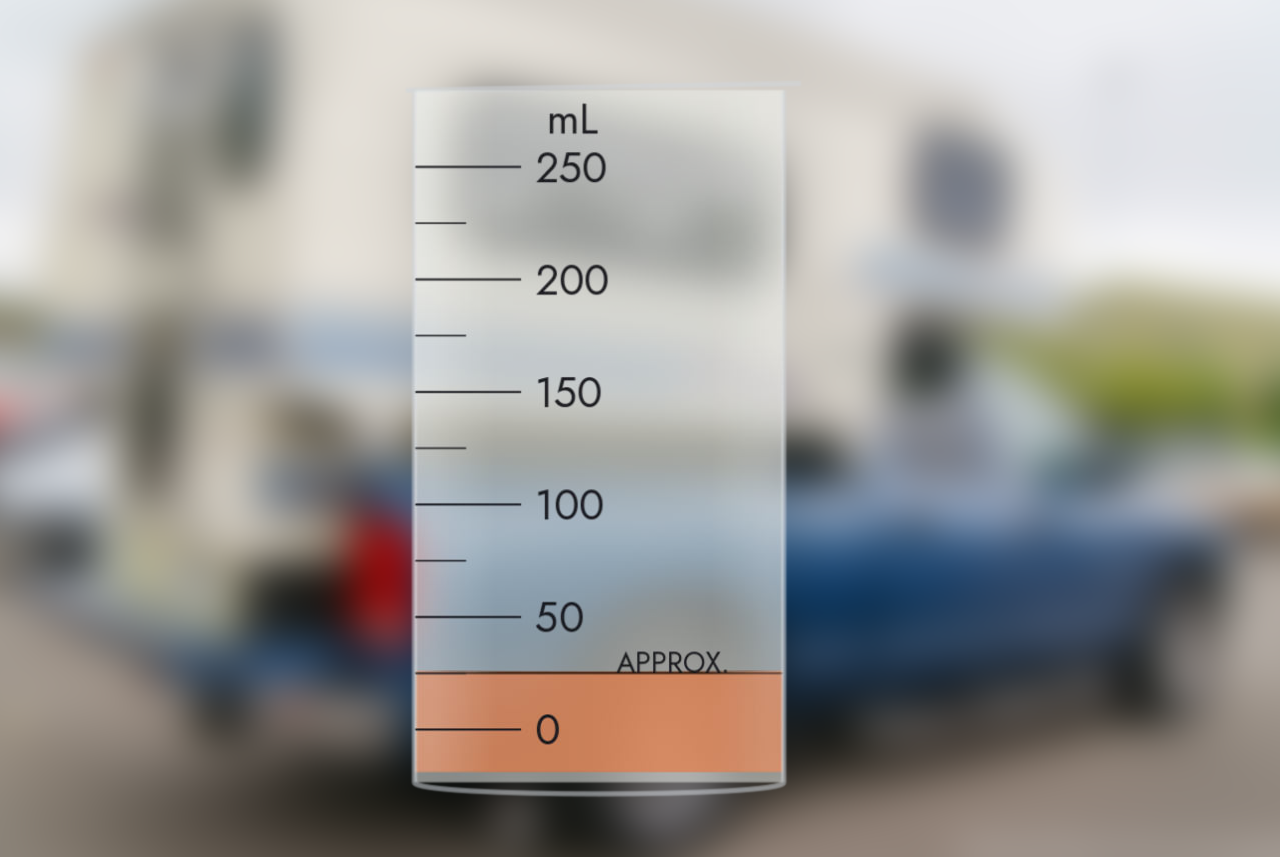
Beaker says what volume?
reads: 25 mL
